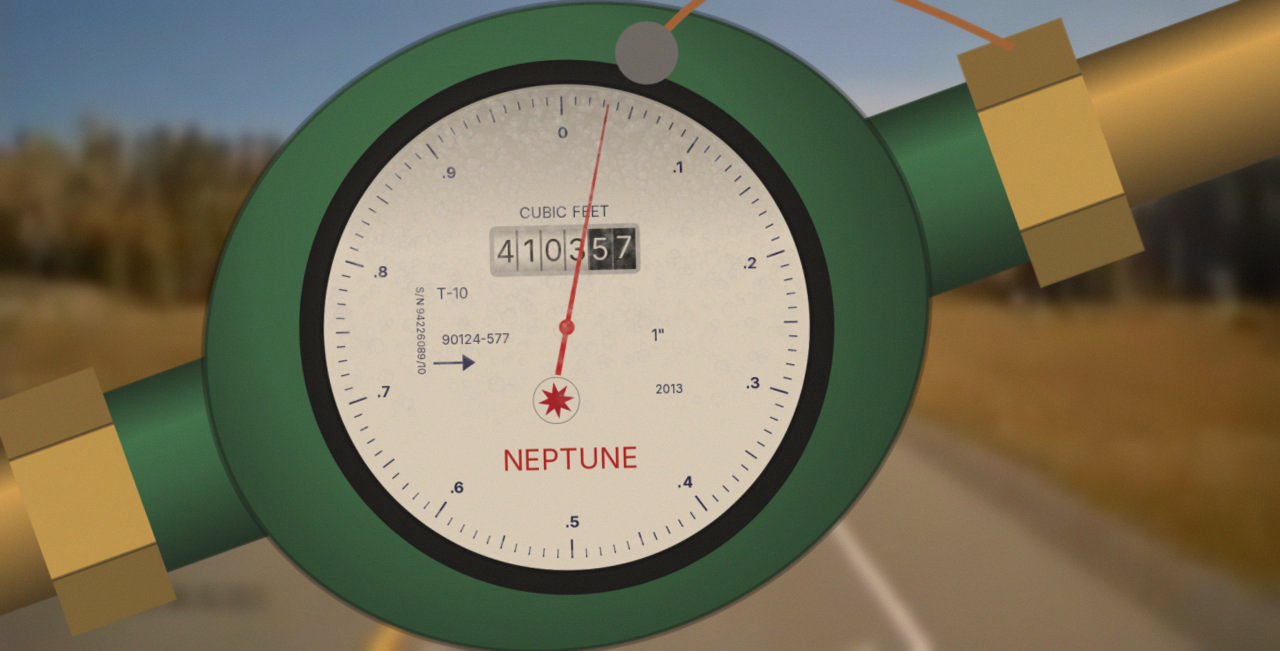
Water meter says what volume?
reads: 410357.03 ft³
